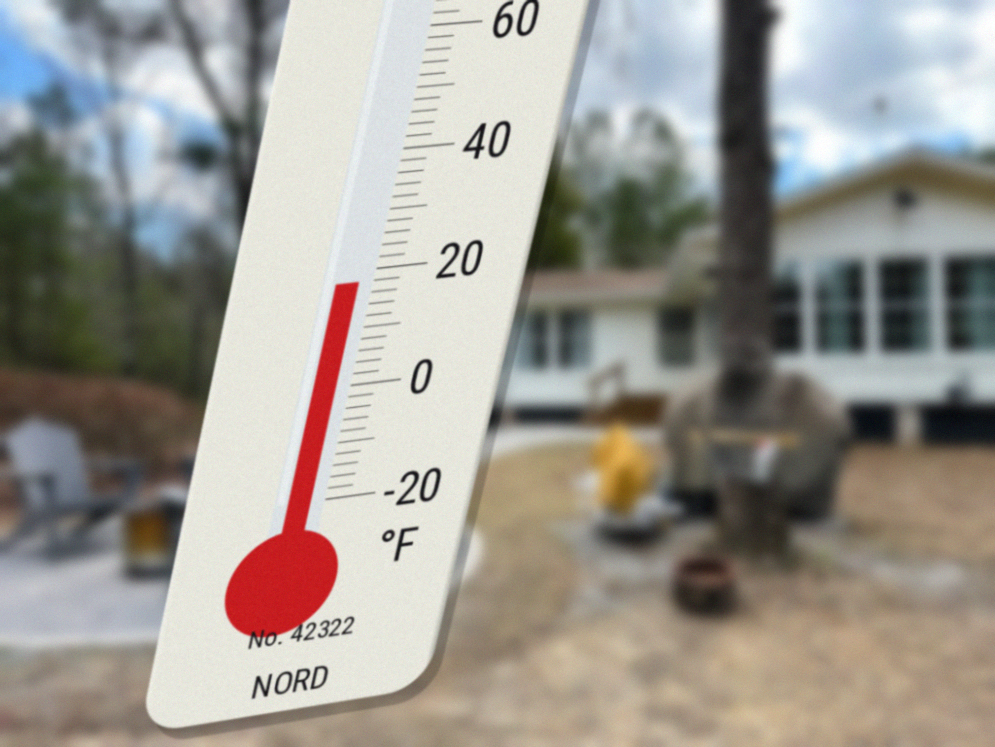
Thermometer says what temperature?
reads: 18 °F
